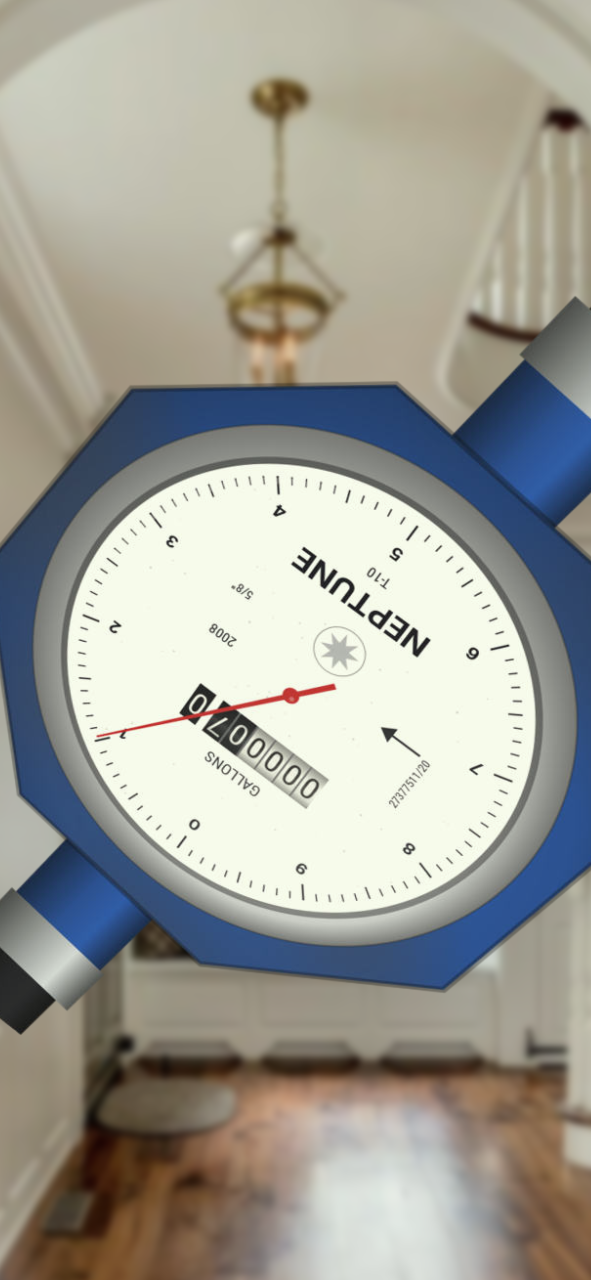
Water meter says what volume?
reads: 71.0 gal
